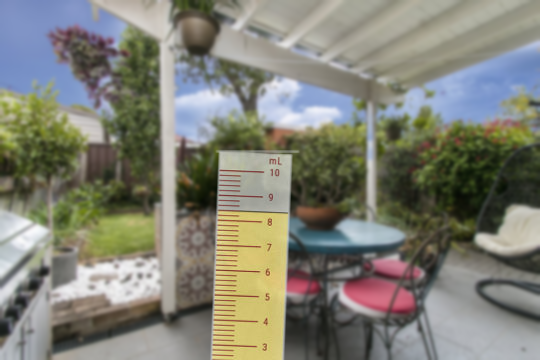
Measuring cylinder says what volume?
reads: 8.4 mL
